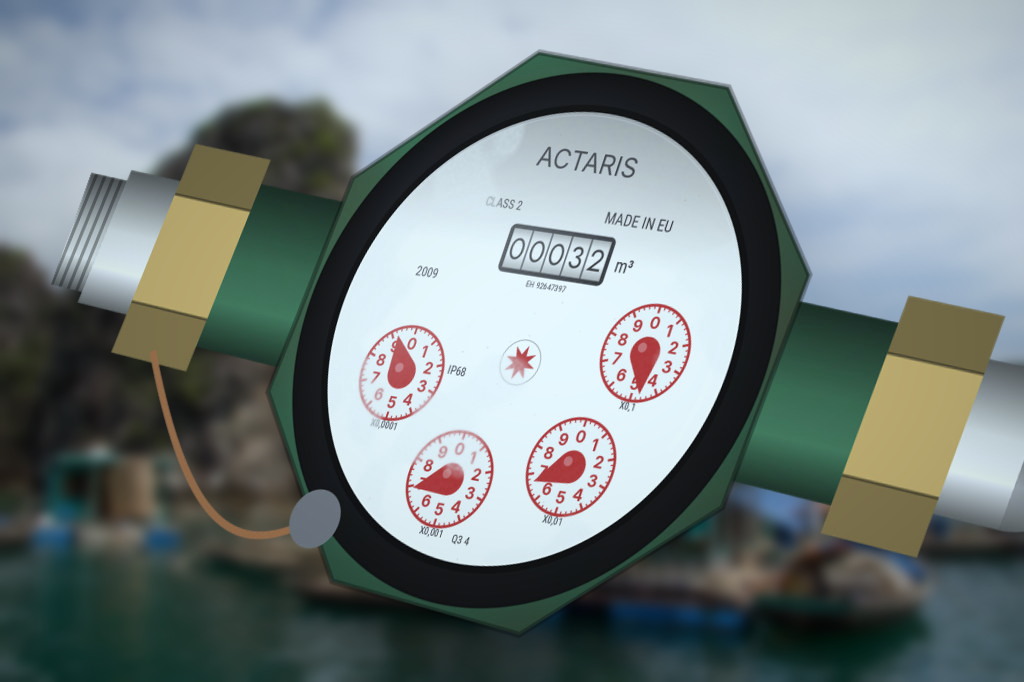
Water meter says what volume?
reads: 32.4669 m³
